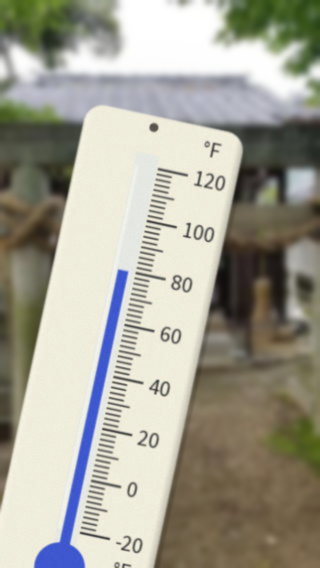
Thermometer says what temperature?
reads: 80 °F
